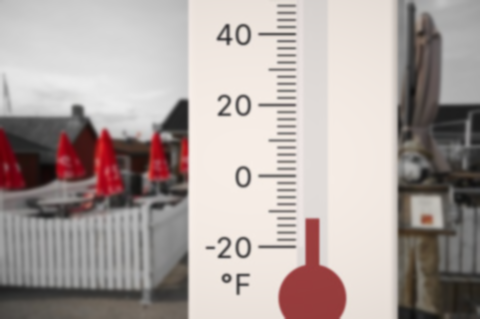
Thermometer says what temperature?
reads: -12 °F
